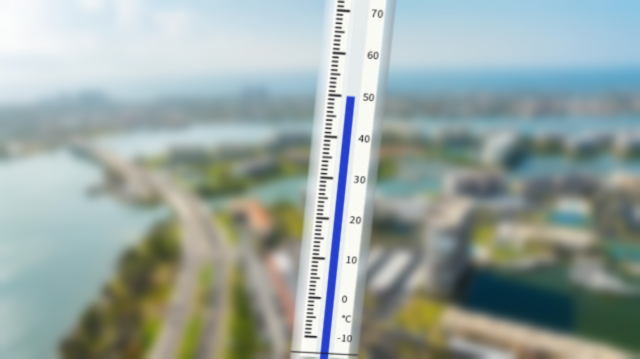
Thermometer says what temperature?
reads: 50 °C
